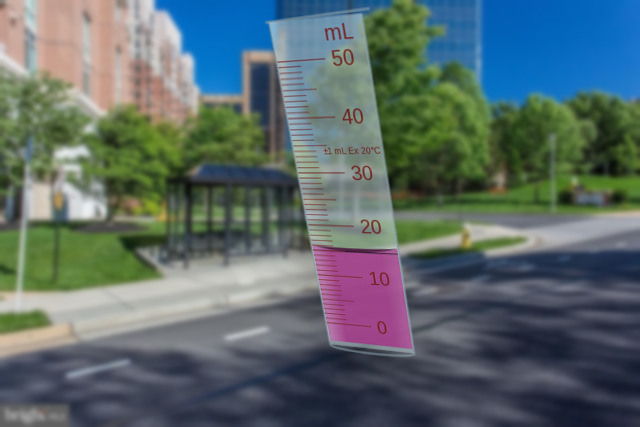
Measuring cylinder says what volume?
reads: 15 mL
